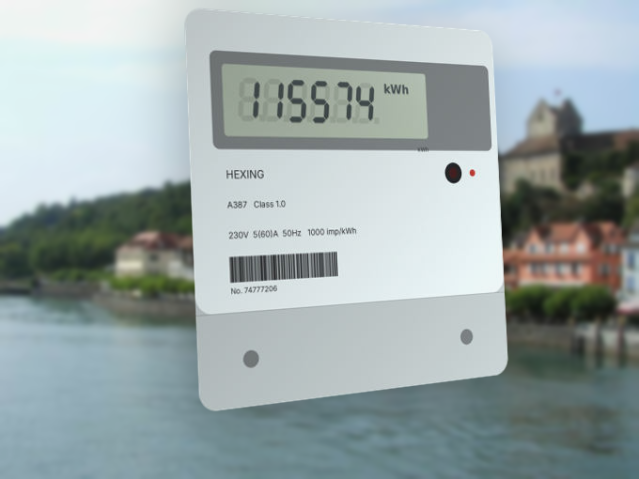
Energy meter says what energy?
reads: 115574 kWh
